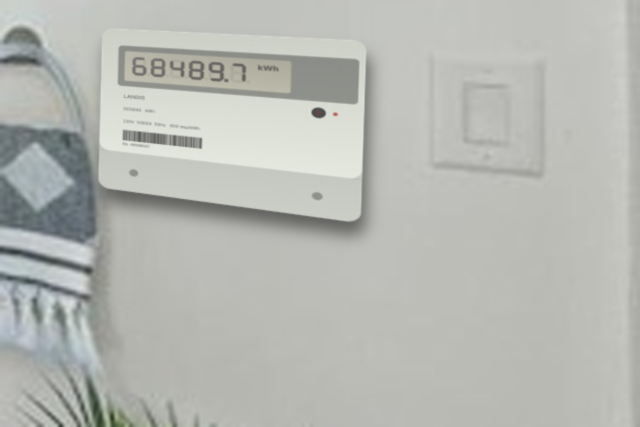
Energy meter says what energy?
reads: 68489.7 kWh
